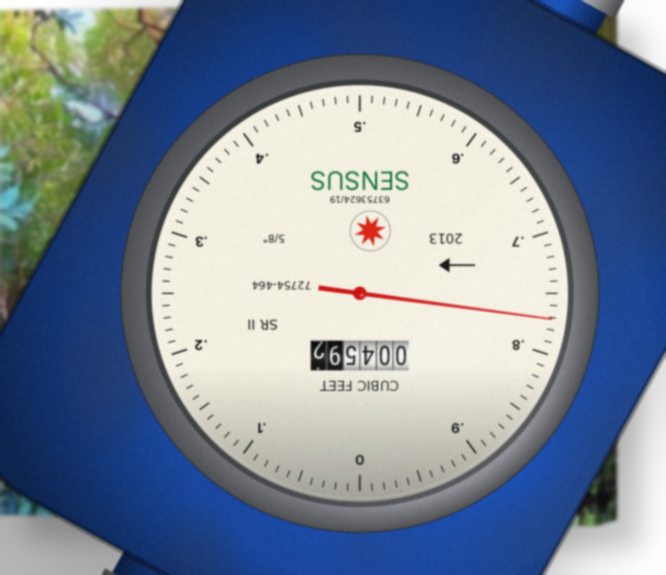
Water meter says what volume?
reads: 4591.77 ft³
